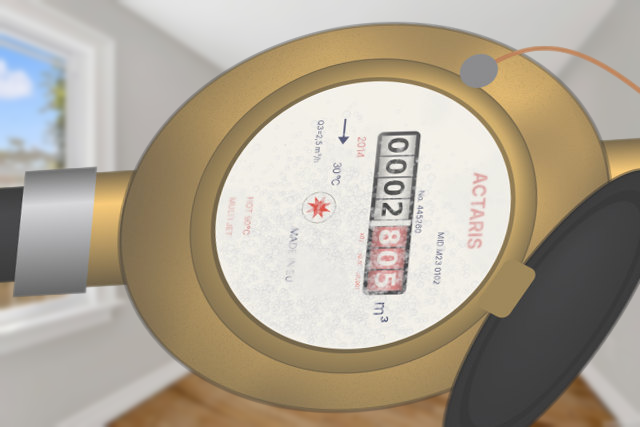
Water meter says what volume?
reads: 2.805 m³
